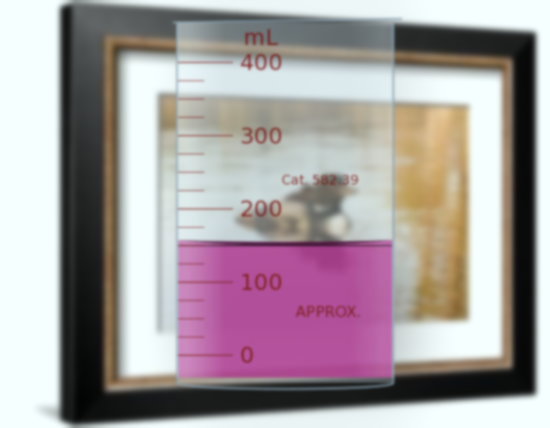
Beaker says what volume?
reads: 150 mL
